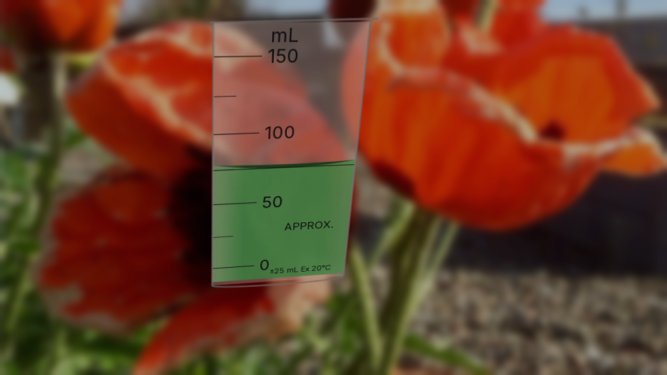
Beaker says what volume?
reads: 75 mL
